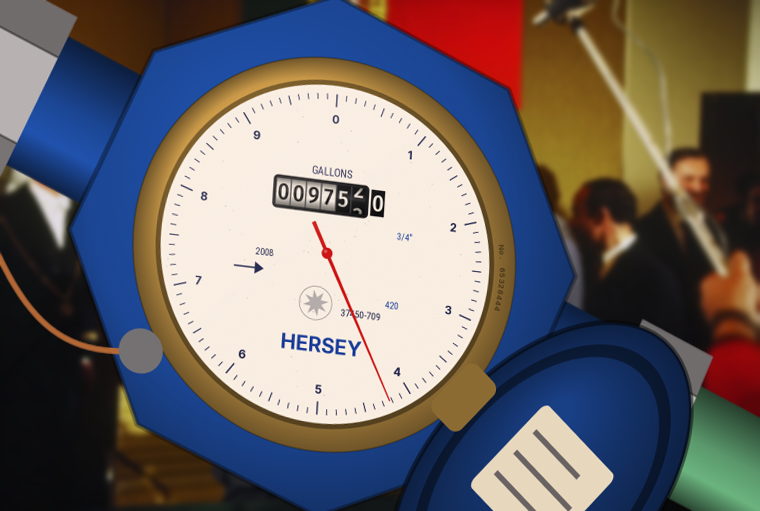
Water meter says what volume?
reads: 97524.2 gal
